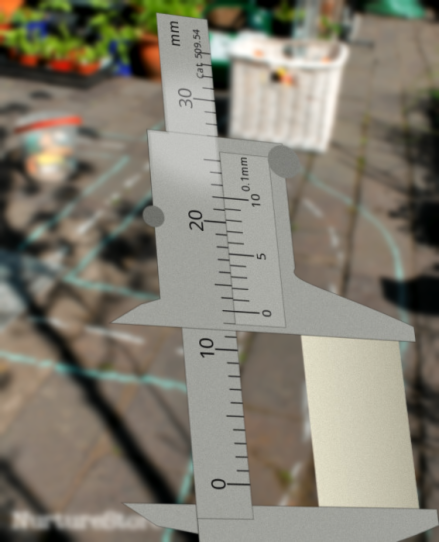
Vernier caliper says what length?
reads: 13.0 mm
